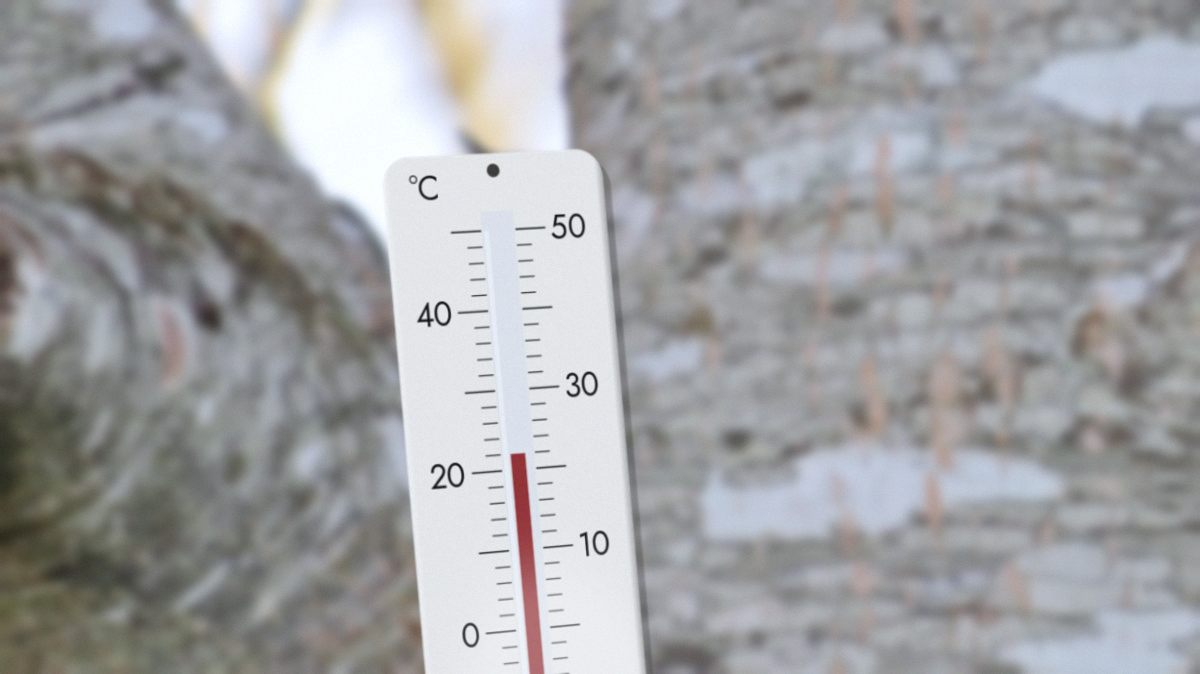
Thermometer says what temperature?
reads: 22 °C
